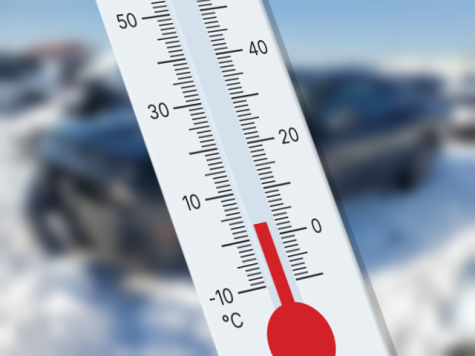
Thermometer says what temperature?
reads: 3 °C
